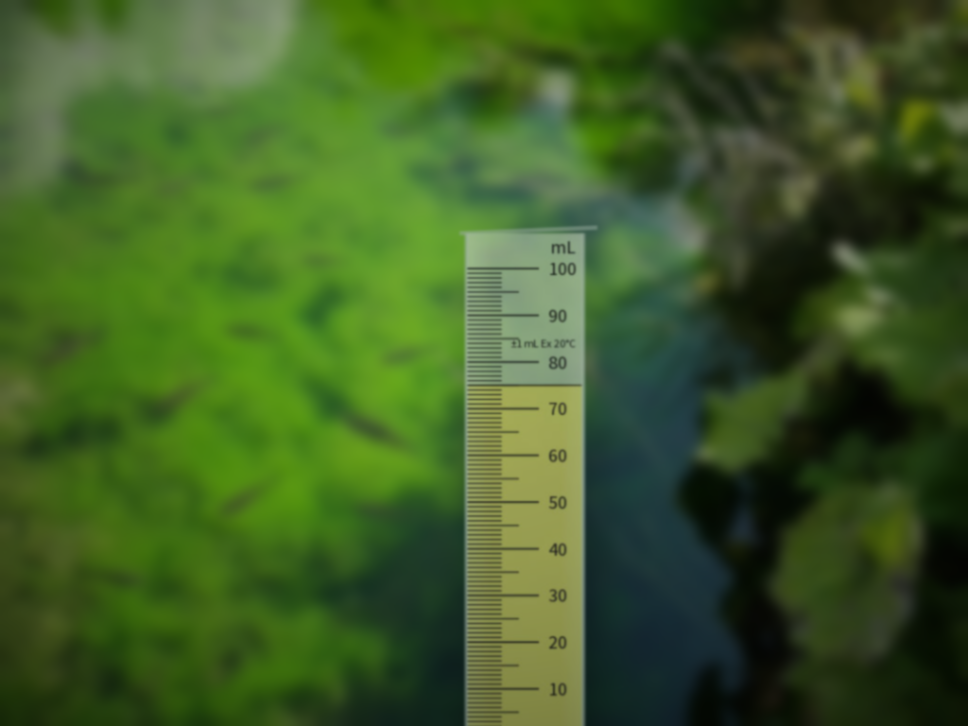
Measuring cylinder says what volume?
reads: 75 mL
